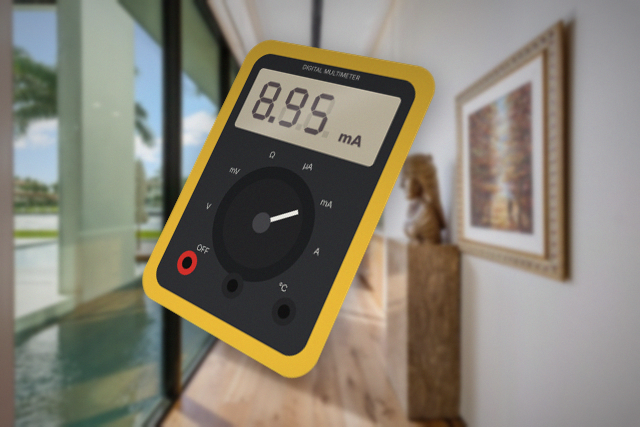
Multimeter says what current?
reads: 8.95 mA
